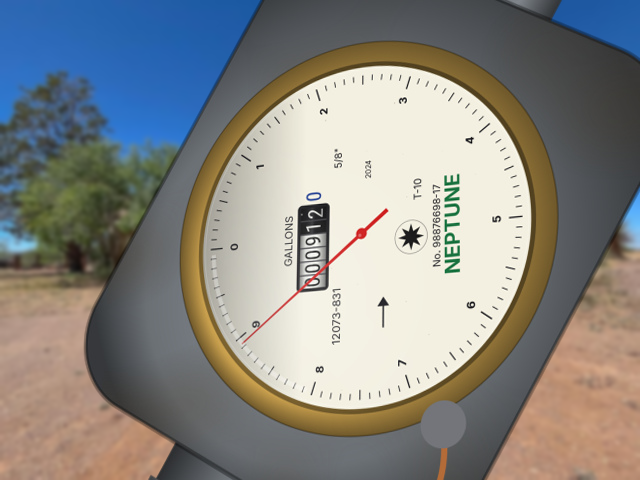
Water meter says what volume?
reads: 9118.9 gal
